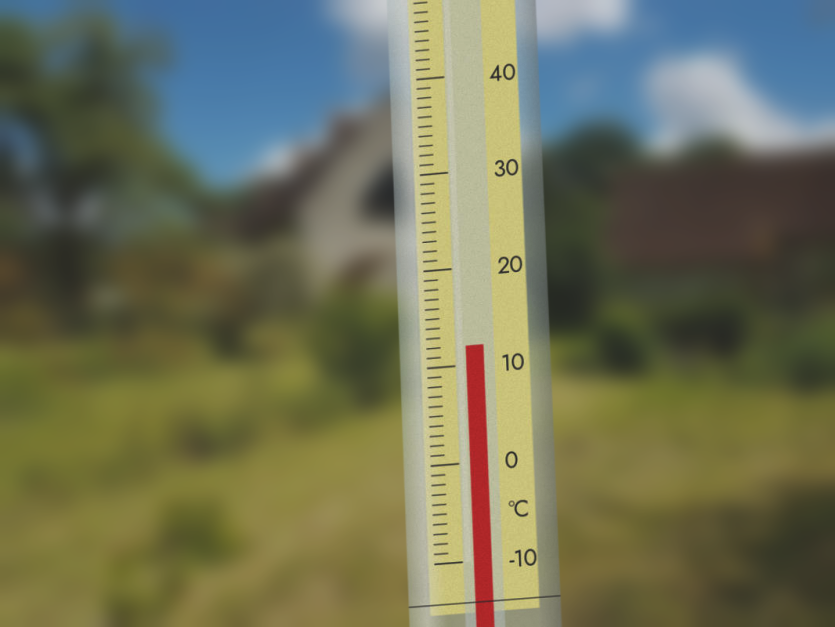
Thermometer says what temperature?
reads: 12 °C
